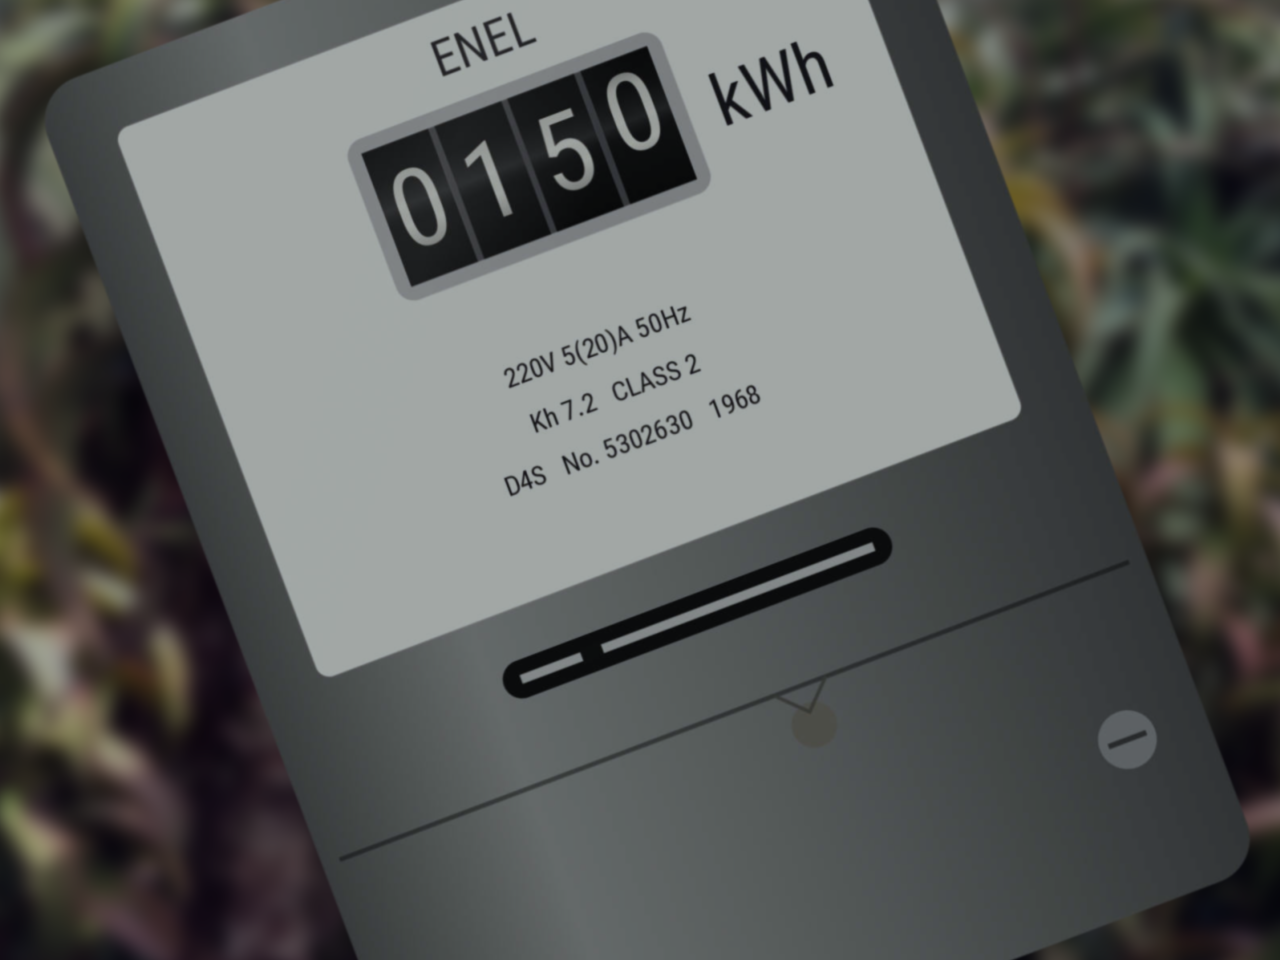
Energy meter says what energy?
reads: 150 kWh
